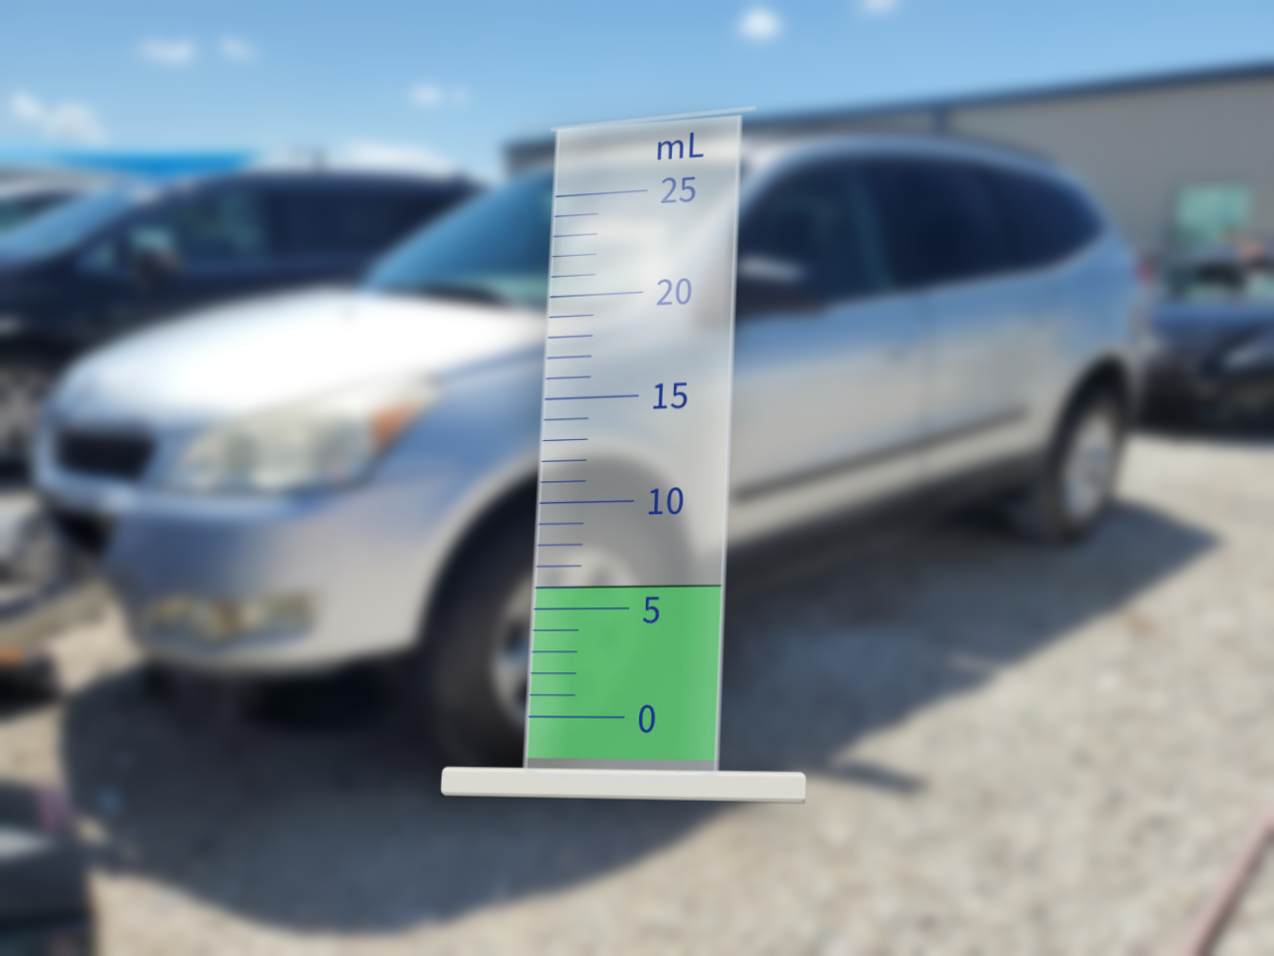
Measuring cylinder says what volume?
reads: 6 mL
